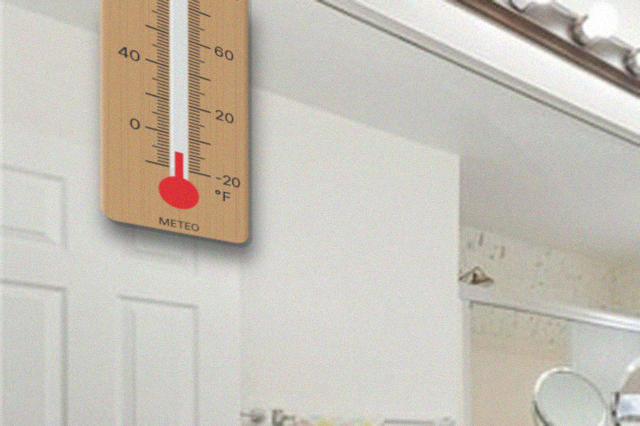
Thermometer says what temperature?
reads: -10 °F
